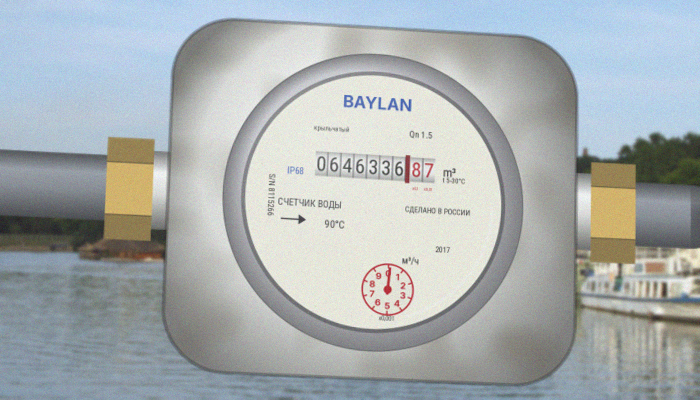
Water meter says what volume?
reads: 646336.870 m³
